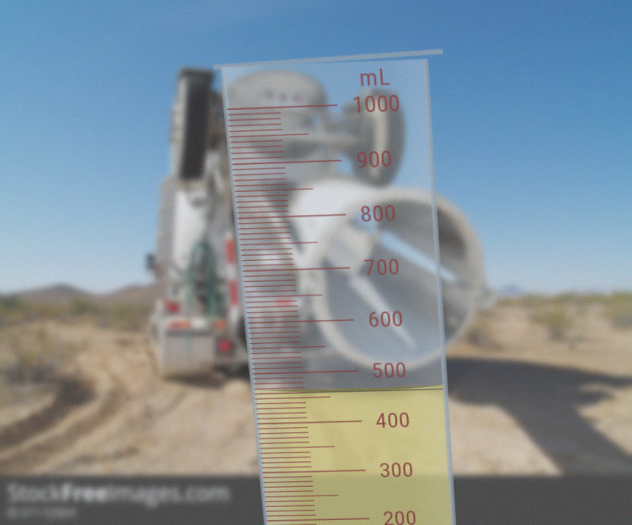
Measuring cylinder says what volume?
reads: 460 mL
